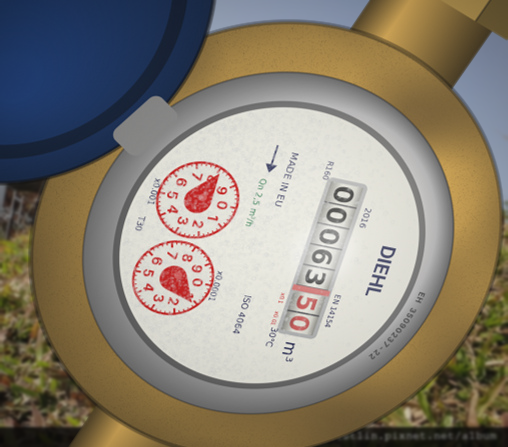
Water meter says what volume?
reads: 63.5081 m³
